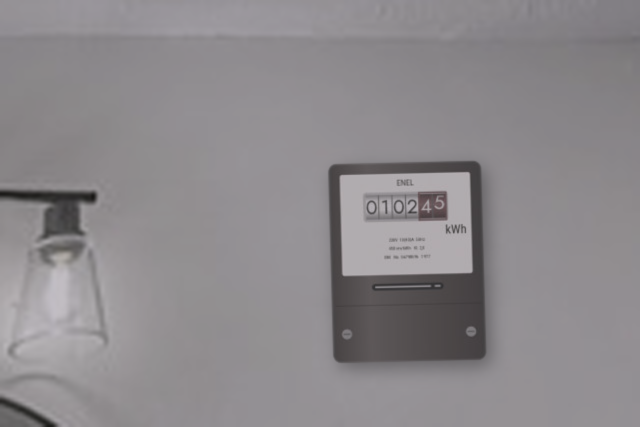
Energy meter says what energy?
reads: 102.45 kWh
